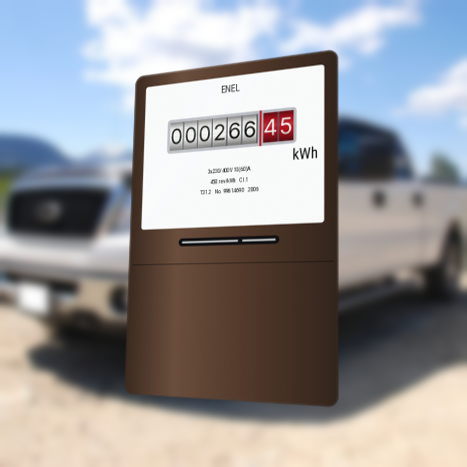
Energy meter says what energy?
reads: 266.45 kWh
